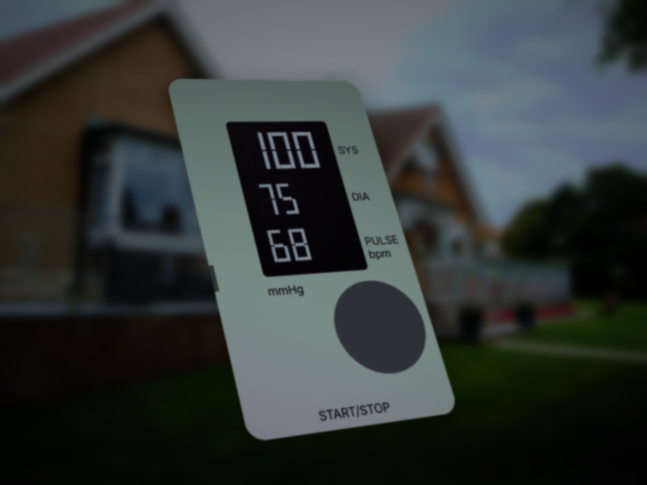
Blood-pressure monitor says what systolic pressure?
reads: 100 mmHg
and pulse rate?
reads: 68 bpm
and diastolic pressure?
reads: 75 mmHg
